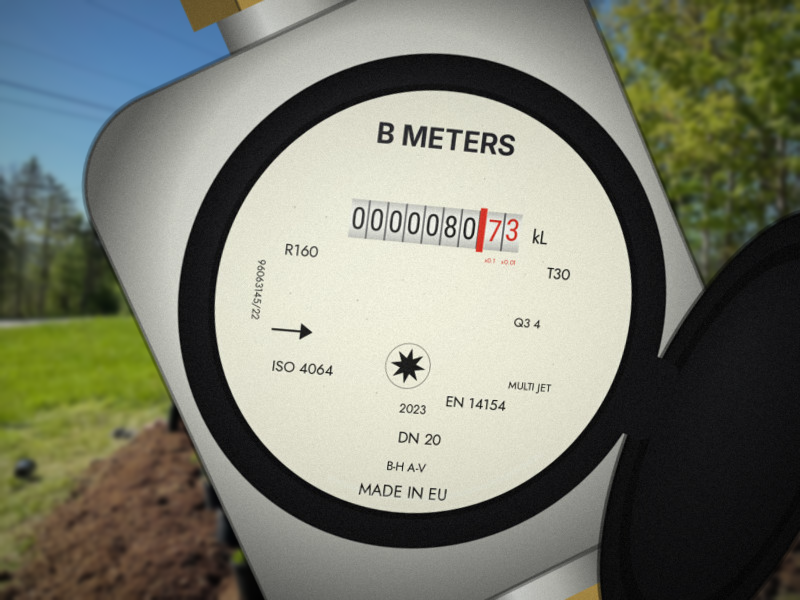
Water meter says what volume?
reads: 80.73 kL
